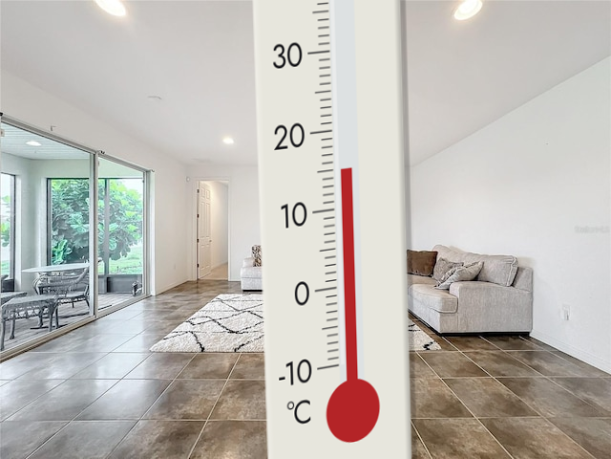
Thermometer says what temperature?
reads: 15 °C
